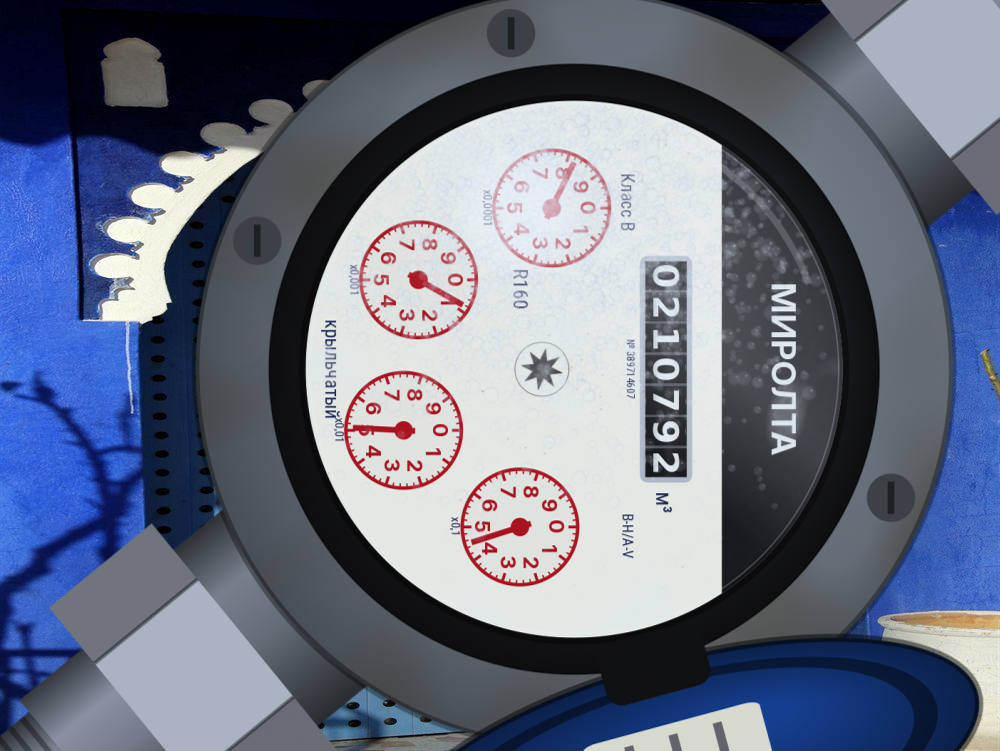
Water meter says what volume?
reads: 210792.4508 m³
